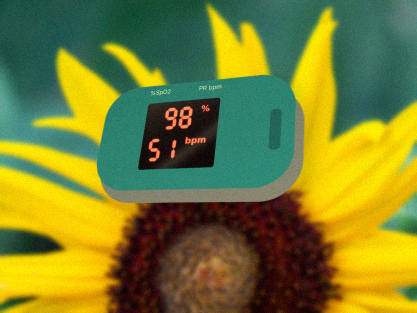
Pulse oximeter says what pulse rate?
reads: 51 bpm
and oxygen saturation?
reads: 98 %
